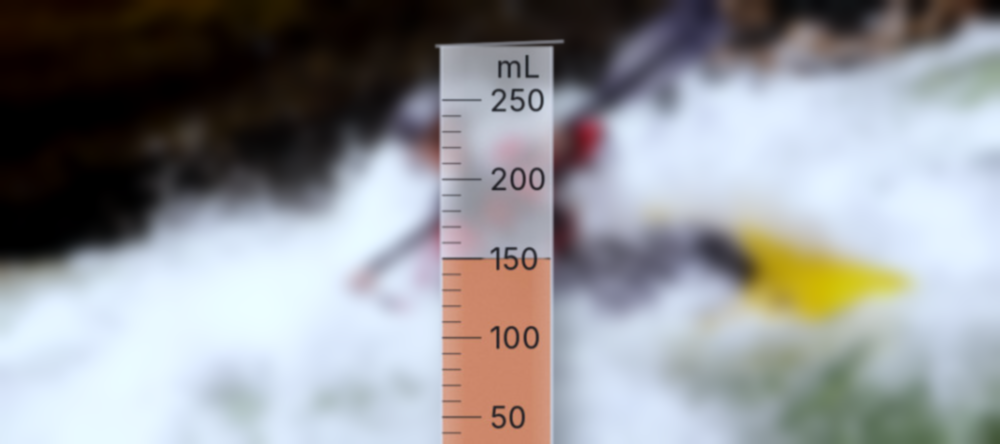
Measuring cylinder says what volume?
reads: 150 mL
